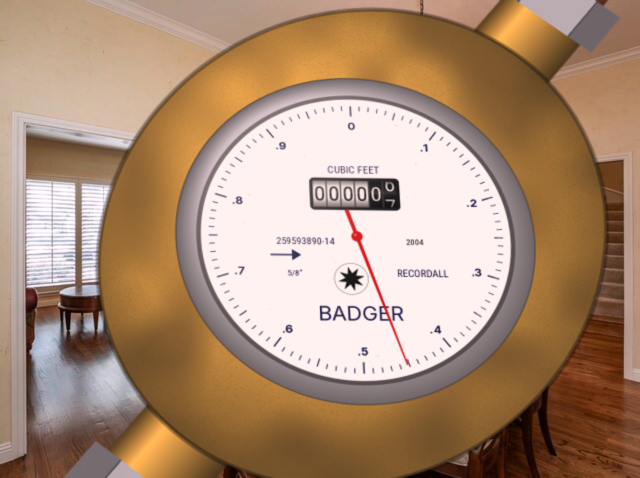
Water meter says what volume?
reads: 6.45 ft³
